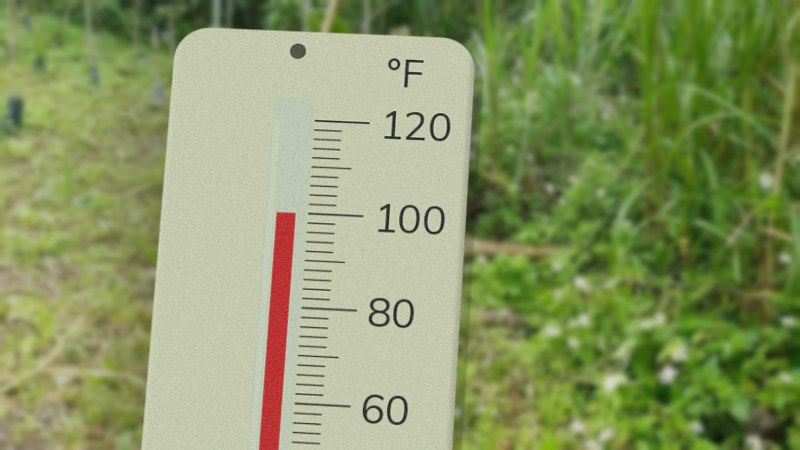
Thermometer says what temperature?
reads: 100 °F
